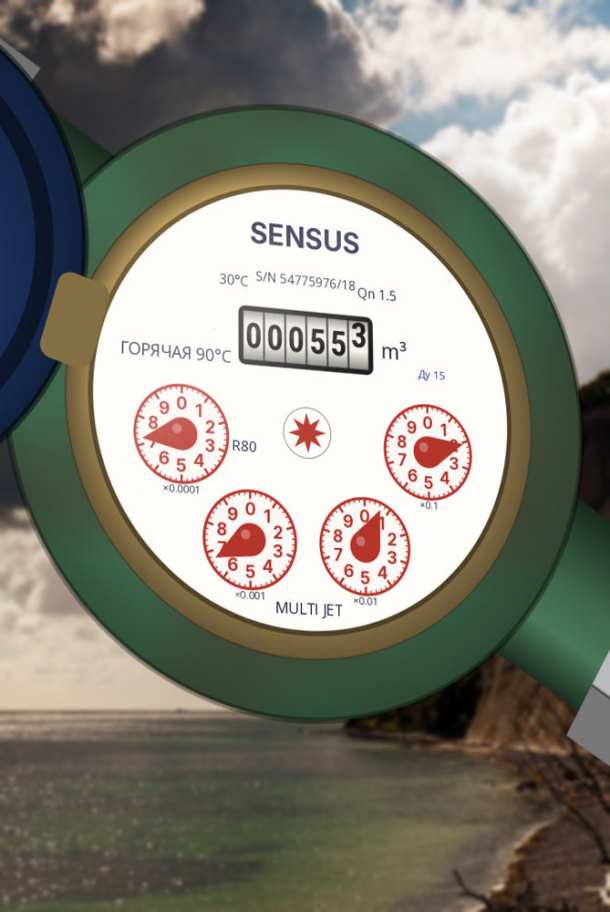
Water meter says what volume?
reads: 553.2067 m³
